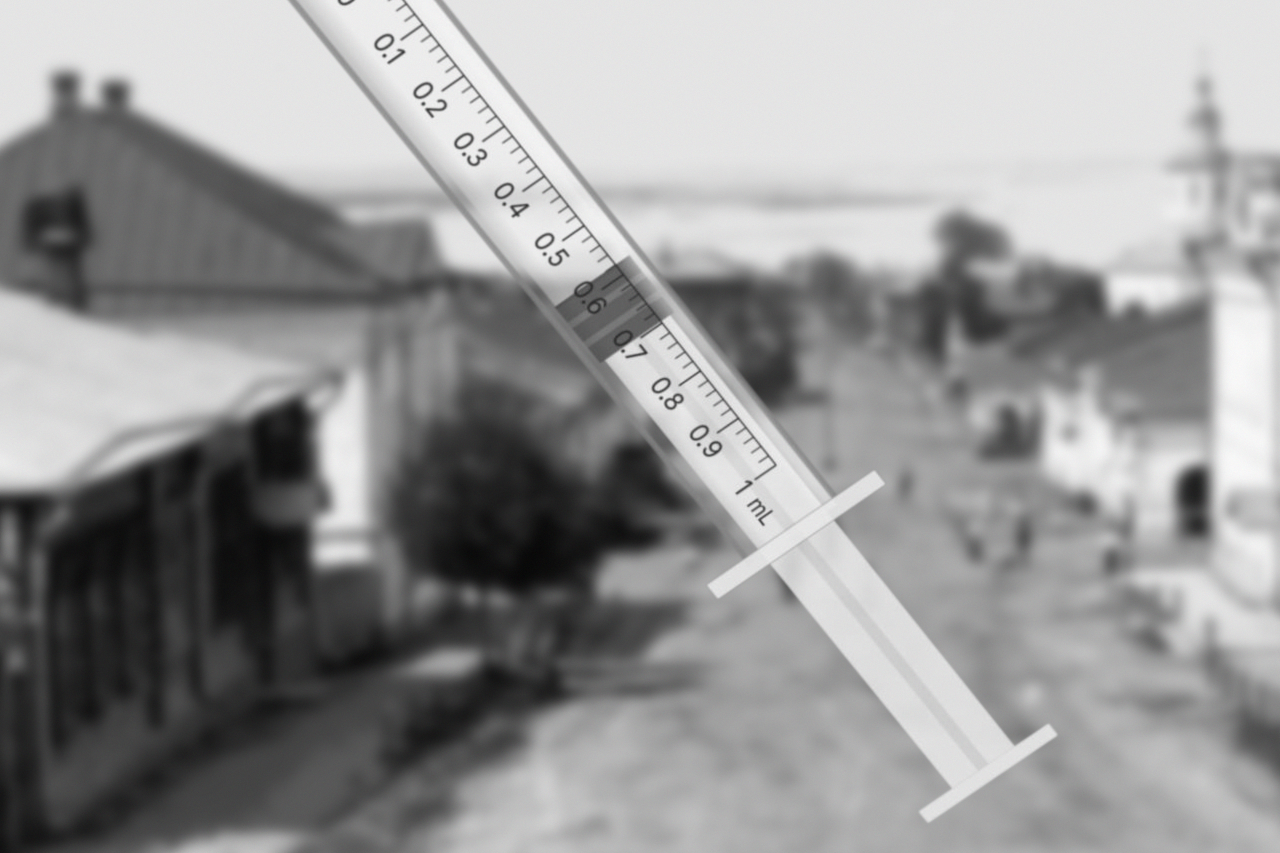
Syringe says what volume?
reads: 0.58 mL
